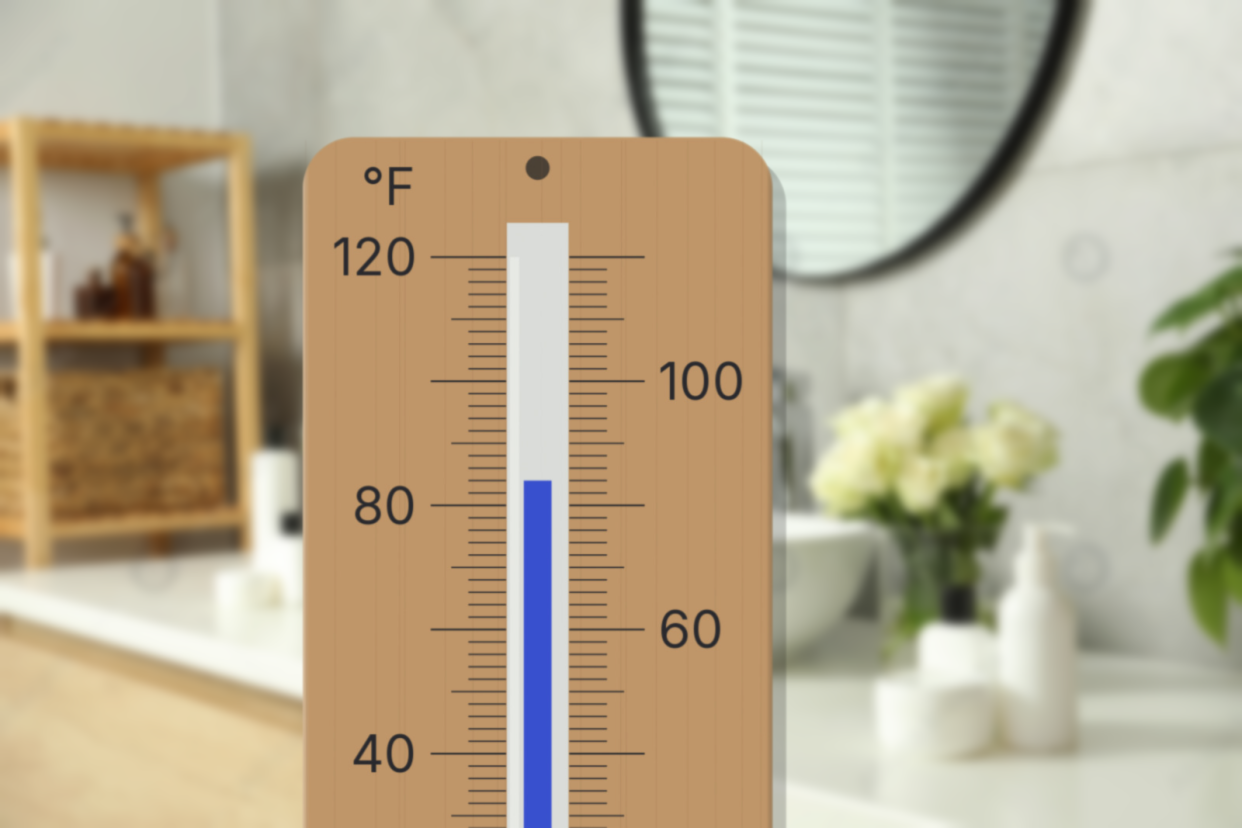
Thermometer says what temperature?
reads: 84 °F
